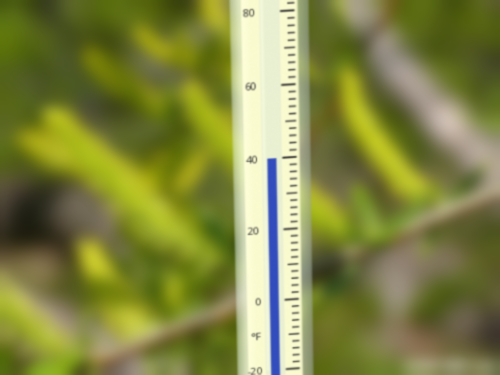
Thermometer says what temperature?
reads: 40 °F
